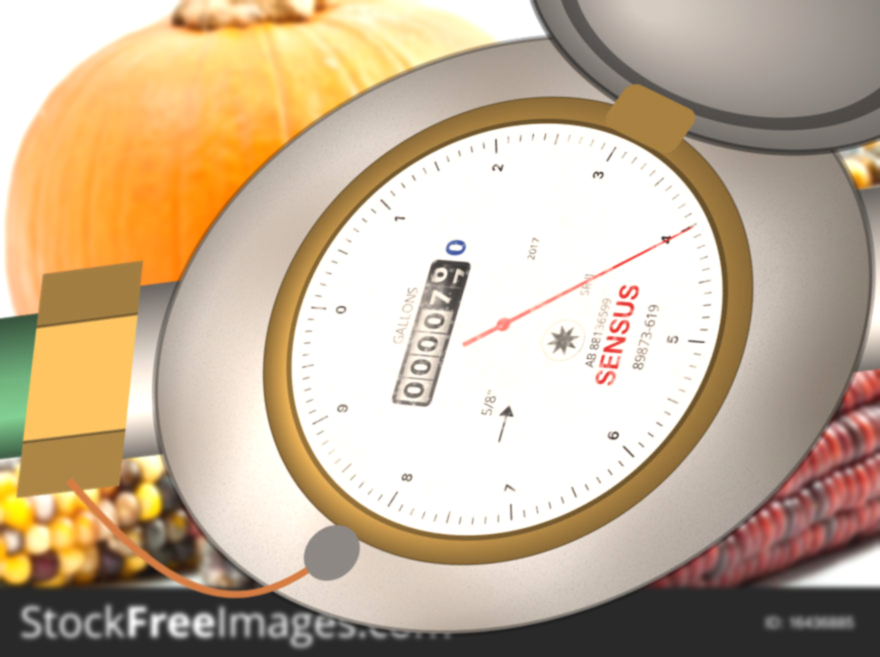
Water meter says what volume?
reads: 764.0 gal
